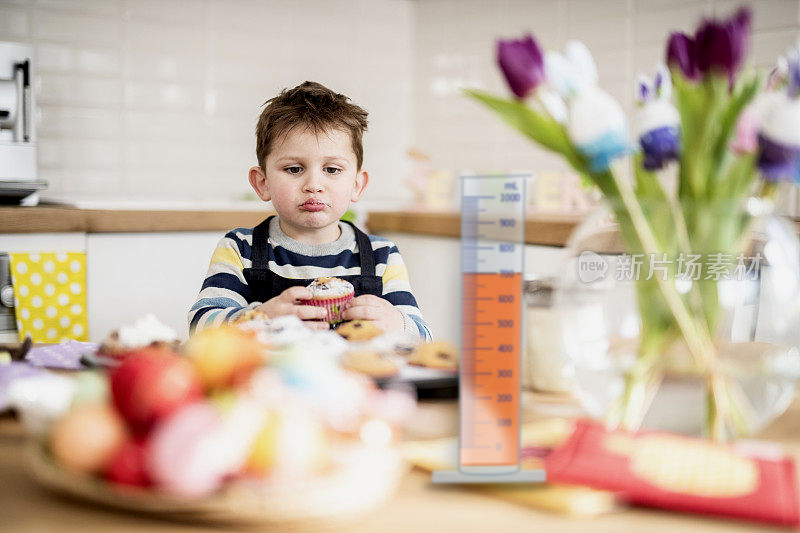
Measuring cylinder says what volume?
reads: 700 mL
